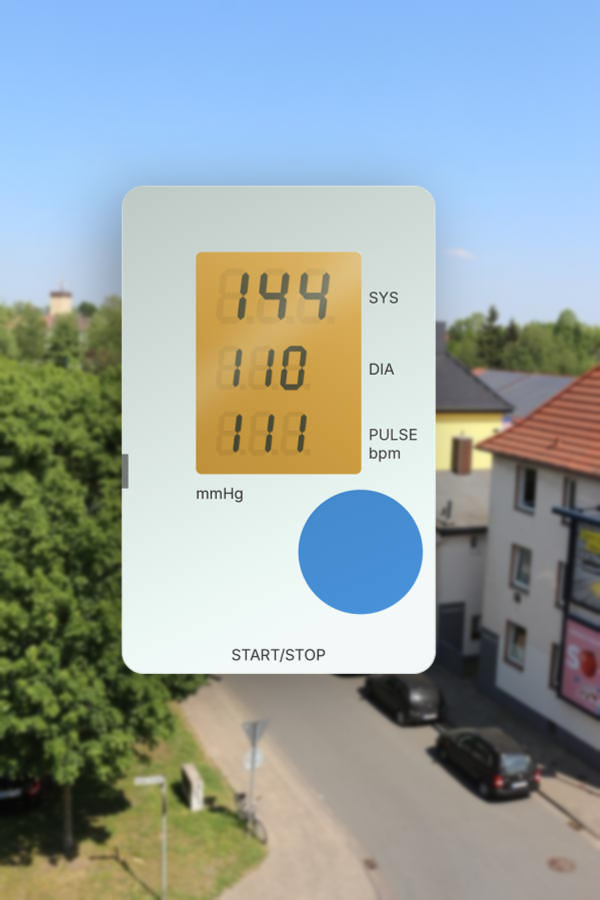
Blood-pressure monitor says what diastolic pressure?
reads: 110 mmHg
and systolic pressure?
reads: 144 mmHg
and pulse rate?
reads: 111 bpm
